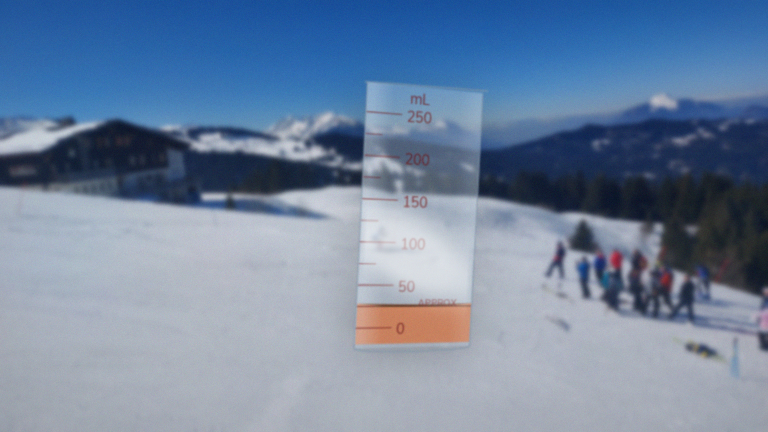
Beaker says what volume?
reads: 25 mL
